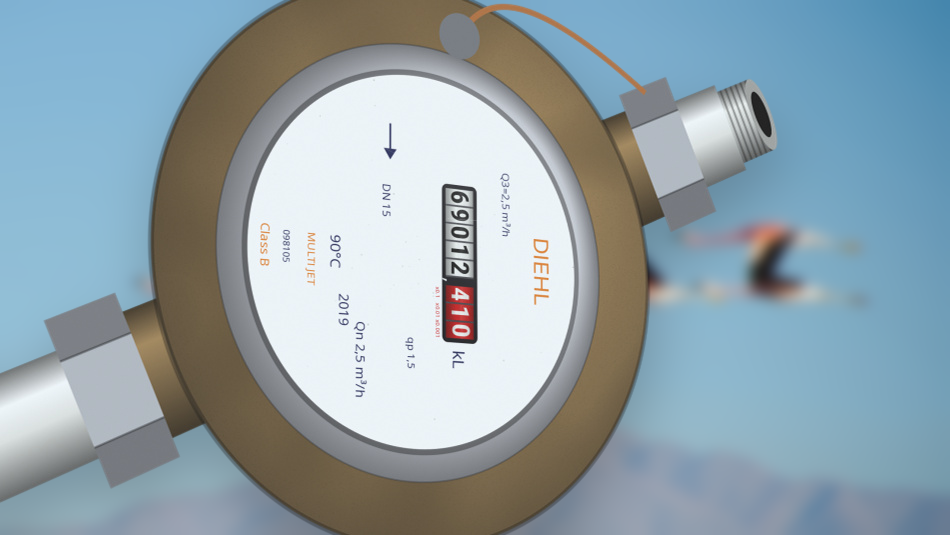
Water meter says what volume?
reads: 69012.410 kL
